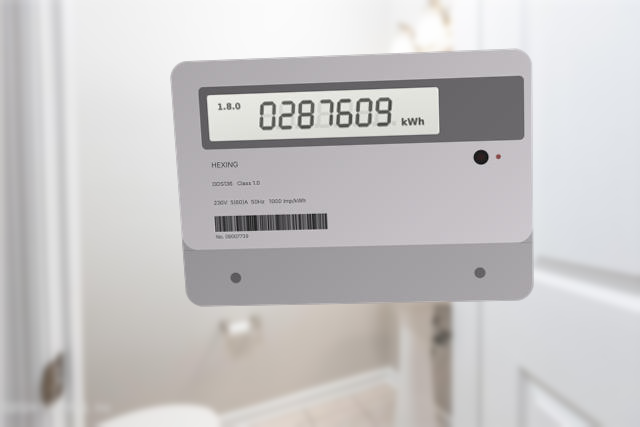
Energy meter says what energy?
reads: 287609 kWh
